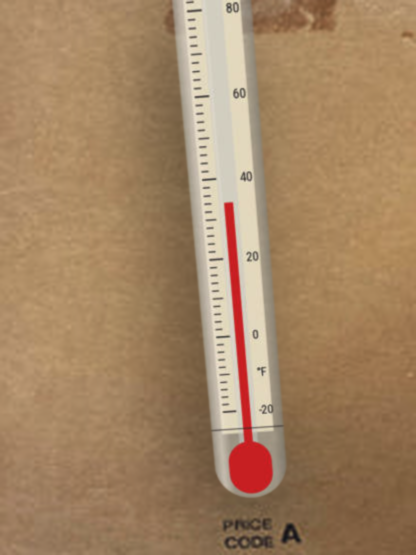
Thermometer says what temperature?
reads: 34 °F
